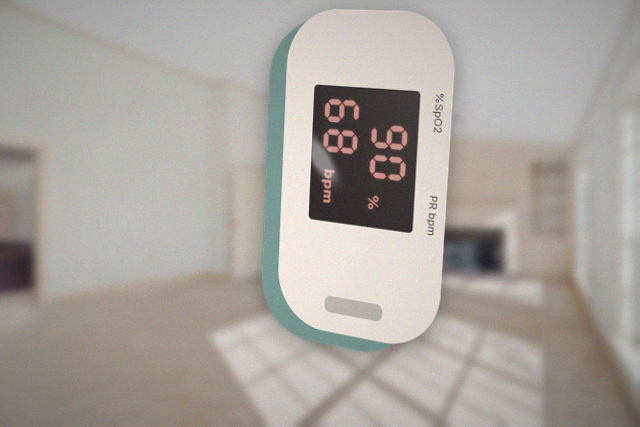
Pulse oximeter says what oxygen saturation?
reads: 90 %
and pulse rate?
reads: 68 bpm
